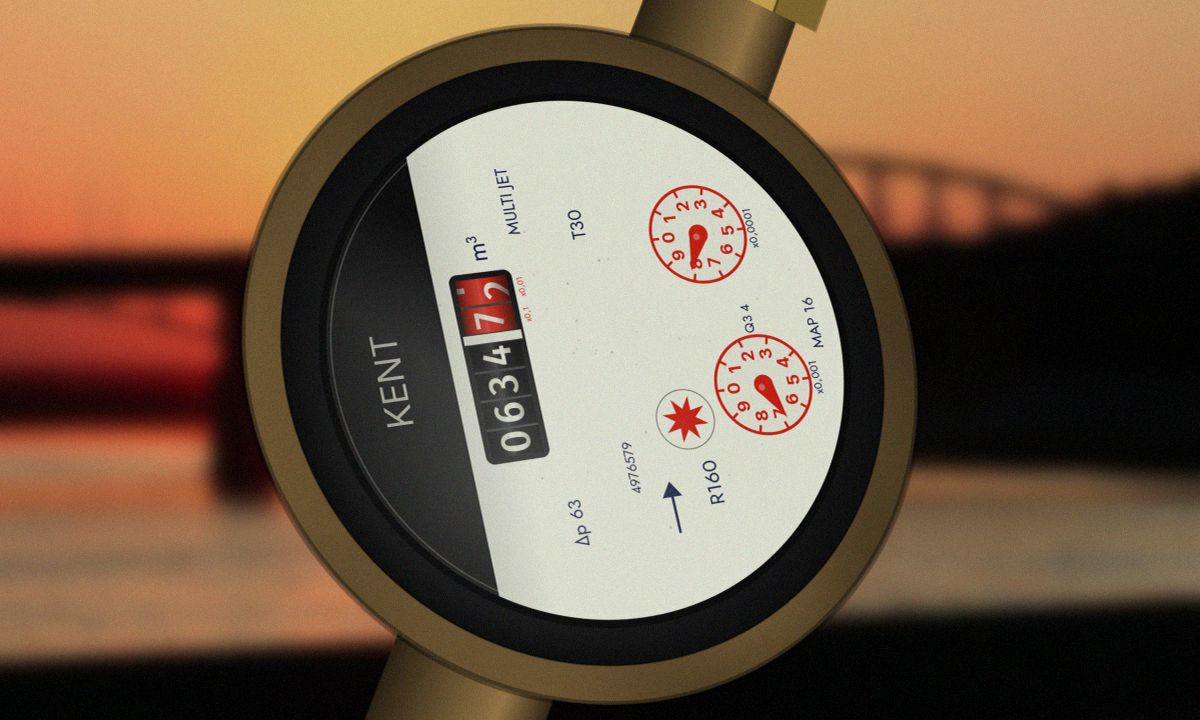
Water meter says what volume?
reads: 634.7168 m³
